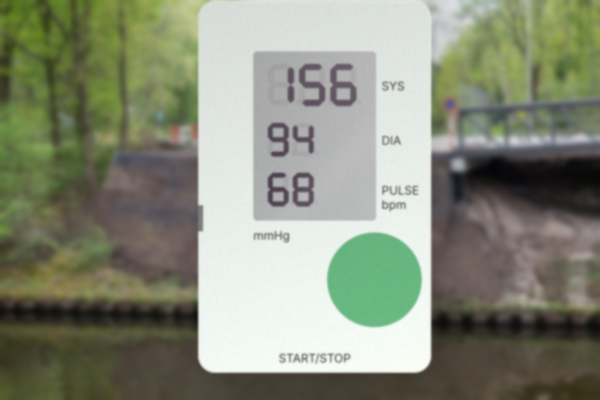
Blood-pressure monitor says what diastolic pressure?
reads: 94 mmHg
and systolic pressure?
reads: 156 mmHg
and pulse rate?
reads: 68 bpm
